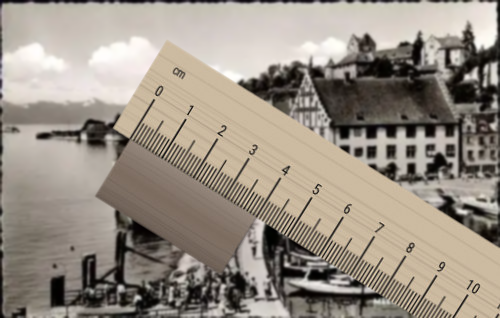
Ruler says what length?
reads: 4 cm
